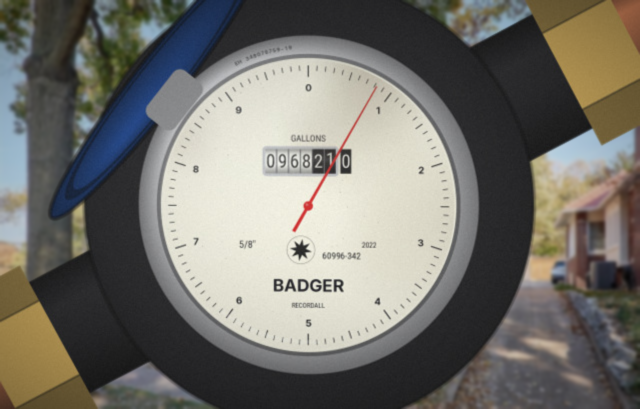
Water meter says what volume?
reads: 968210.8 gal
